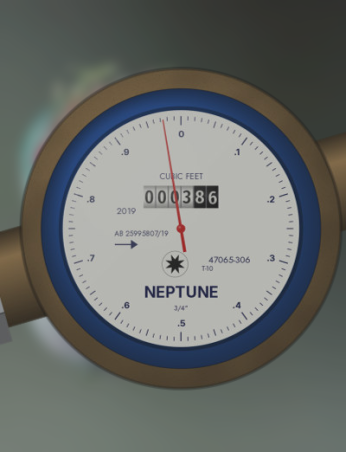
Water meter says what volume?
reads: 385.97 ft³
